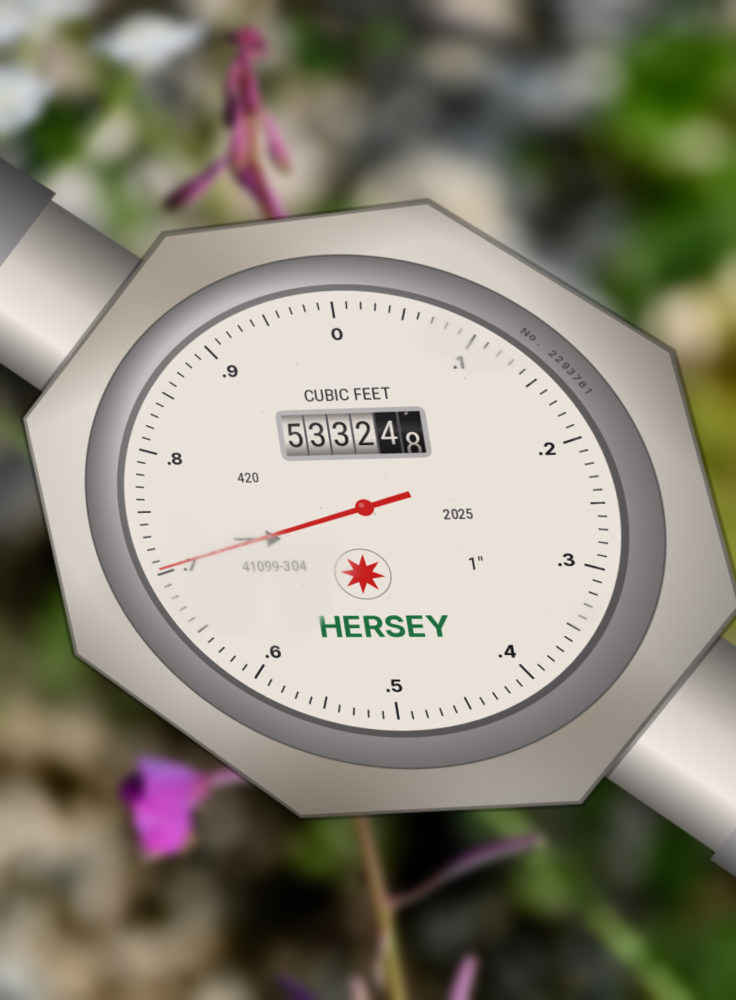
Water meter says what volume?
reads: 533247.70 ft³
